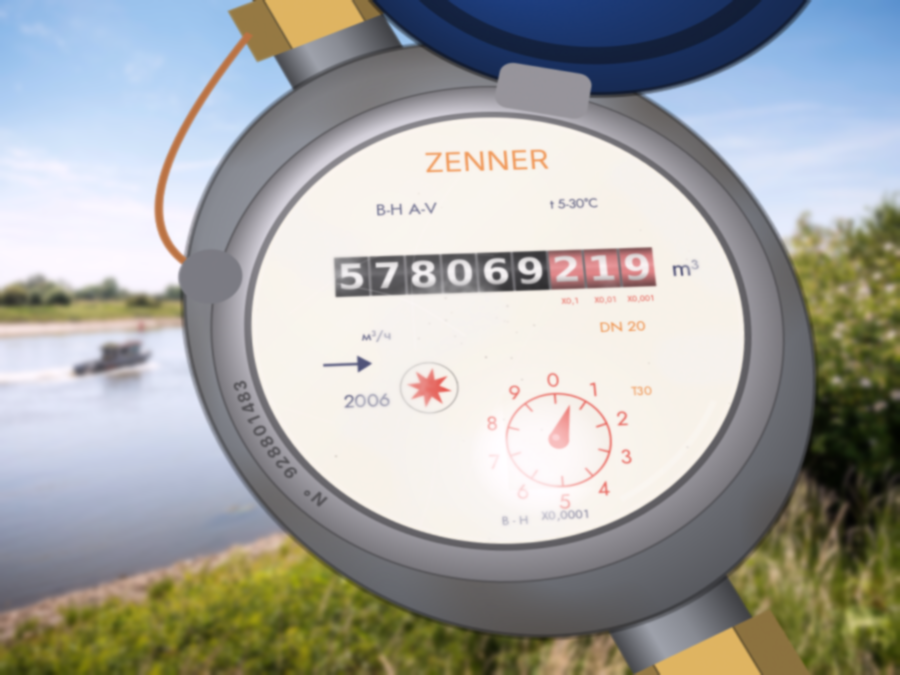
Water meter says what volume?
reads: 578069.2190 m³
